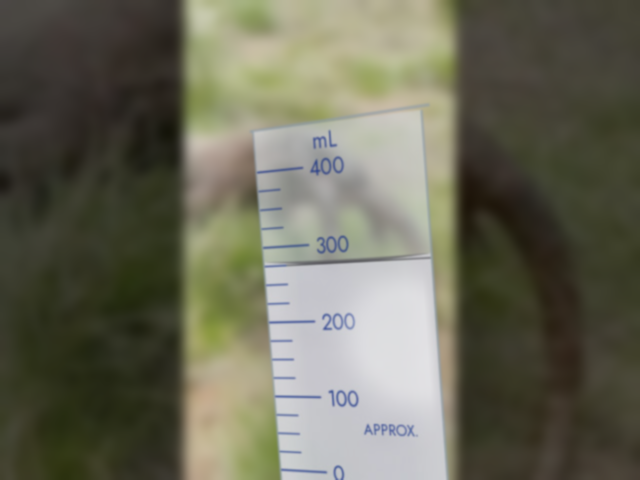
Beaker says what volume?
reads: 275 mL
